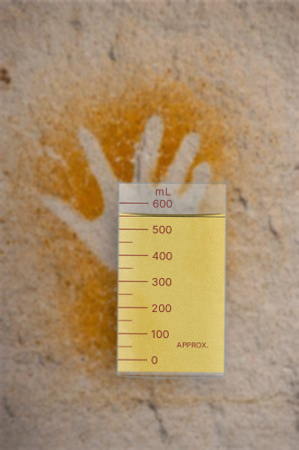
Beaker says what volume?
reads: 550 mL
